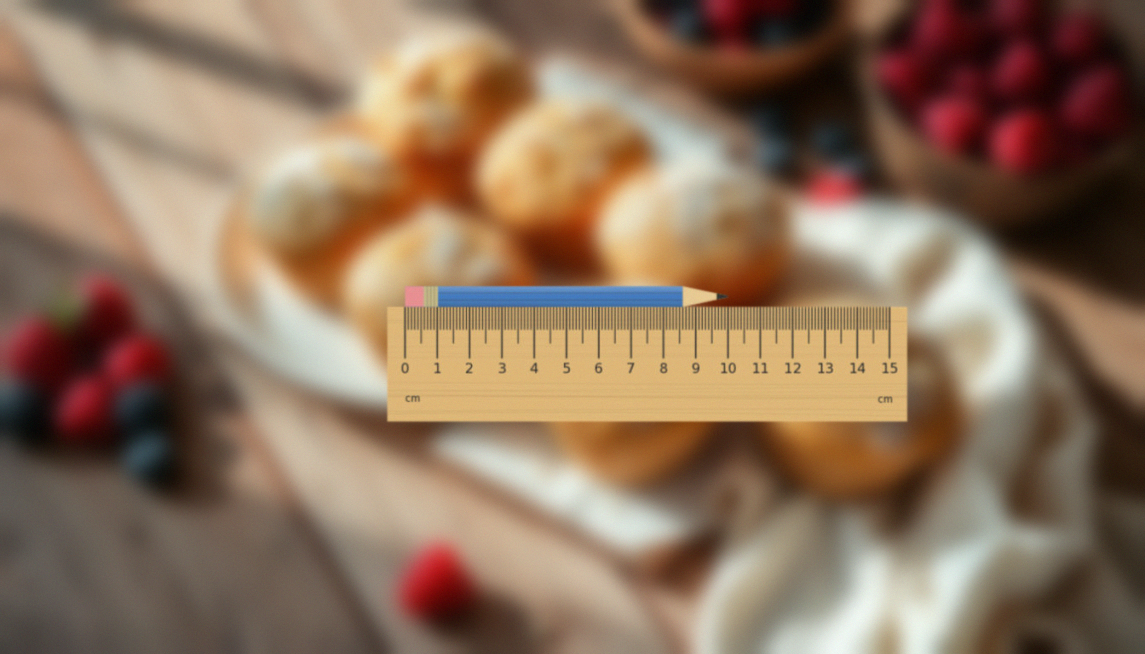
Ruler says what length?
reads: 10 cm
